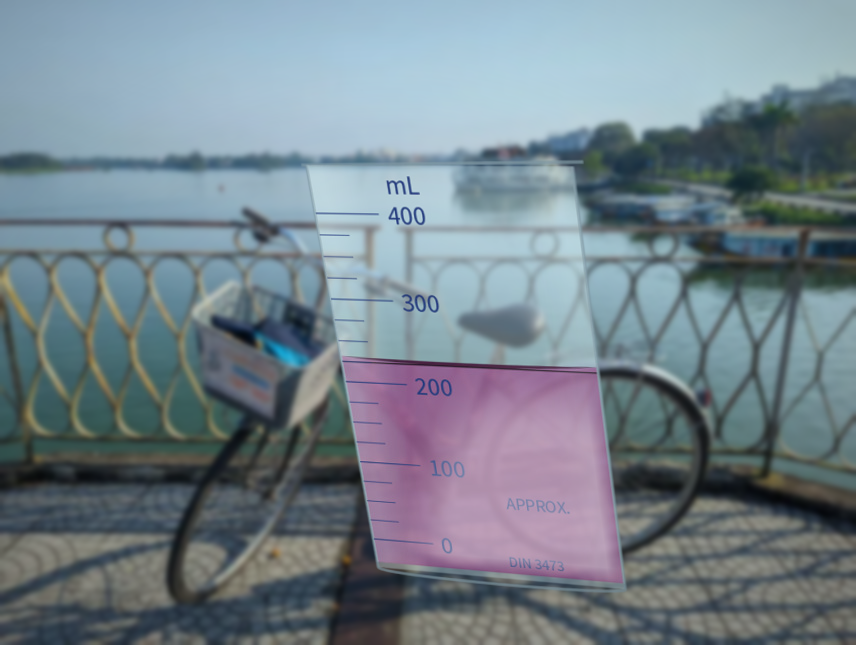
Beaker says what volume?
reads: 225 mL
